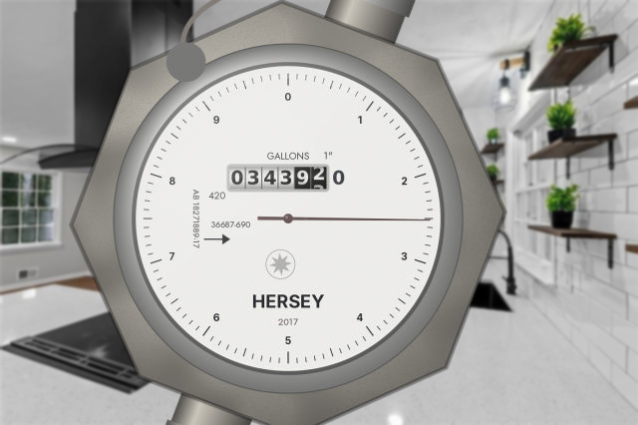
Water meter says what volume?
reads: 343922.5 gal
